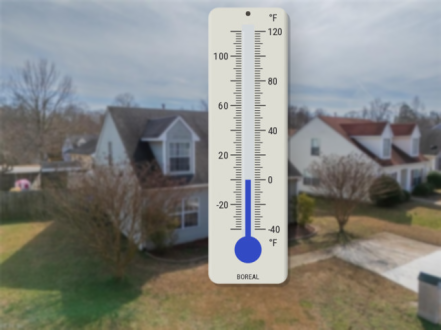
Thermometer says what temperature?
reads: 0 °F
